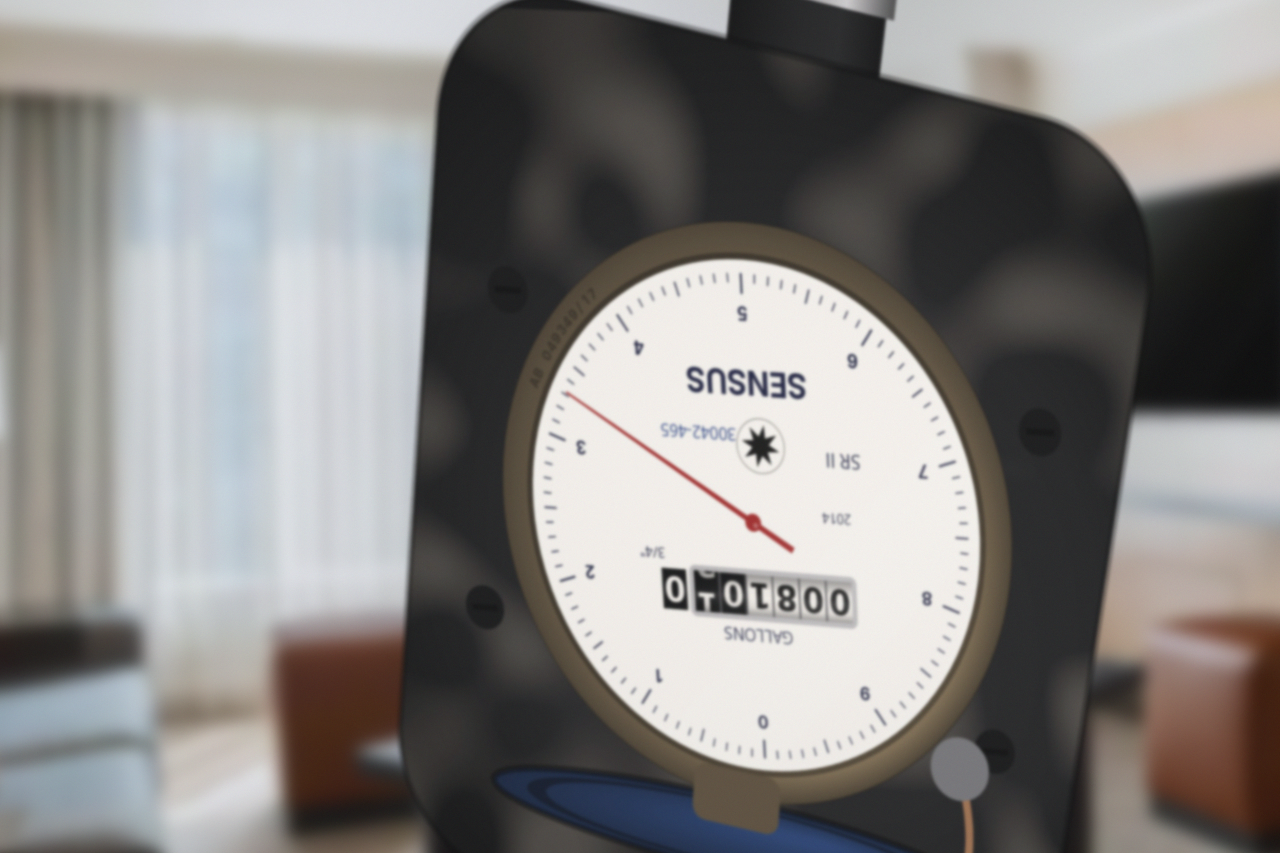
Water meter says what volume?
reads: 81013.3 gal
